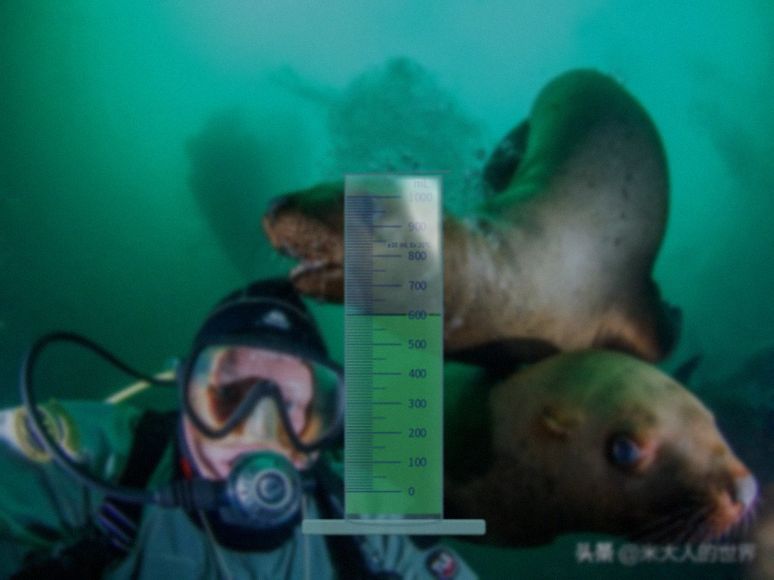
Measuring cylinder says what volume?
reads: 600 mL
